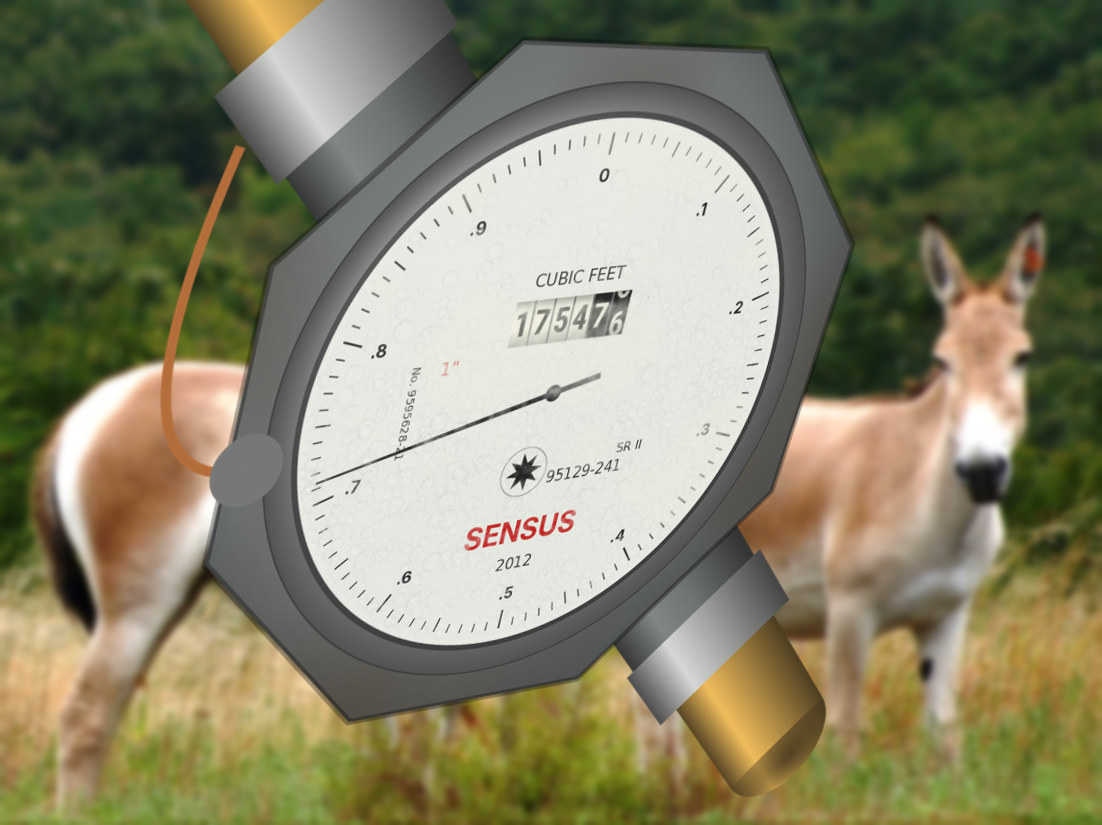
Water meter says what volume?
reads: 175475.71 ft³
